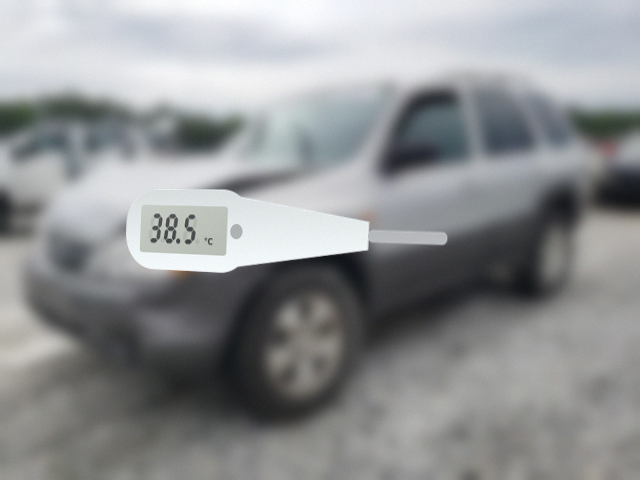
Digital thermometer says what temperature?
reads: 38.5 °C
